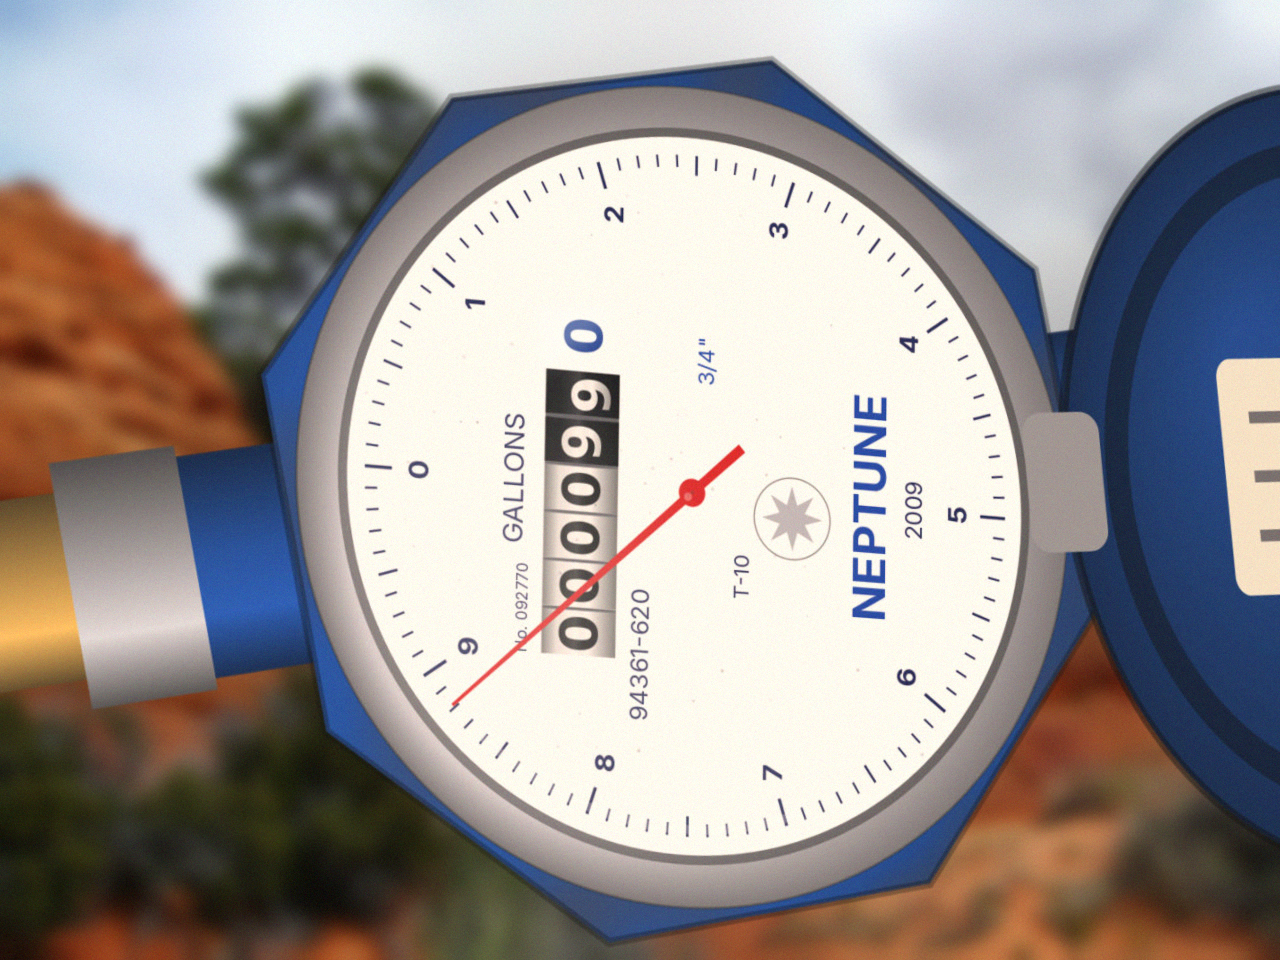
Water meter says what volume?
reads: 988.8 gal
